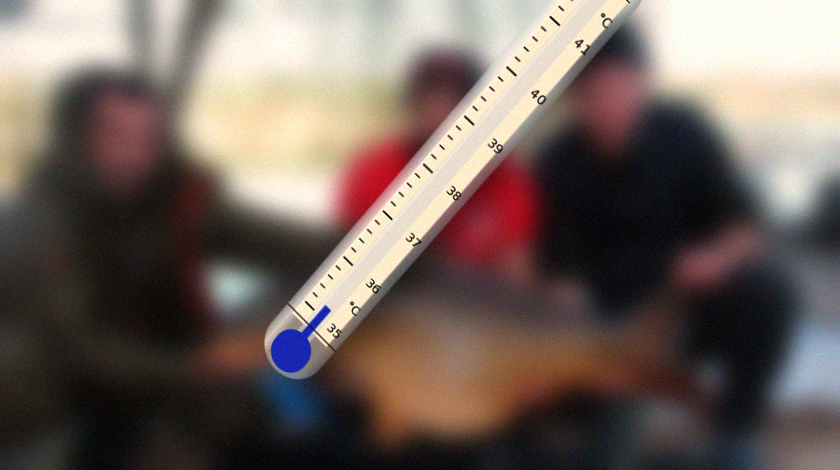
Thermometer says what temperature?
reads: 35.2 °C
